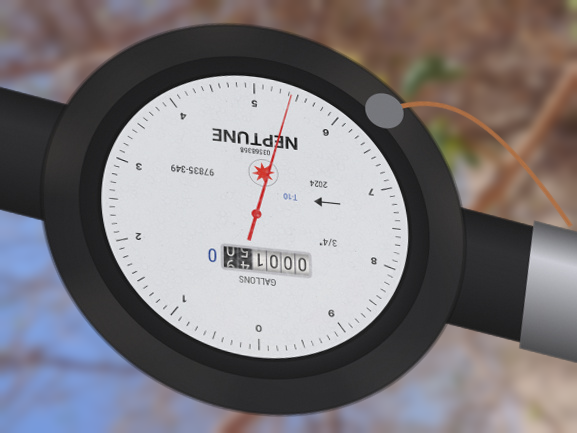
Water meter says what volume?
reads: 1495.4 gal
